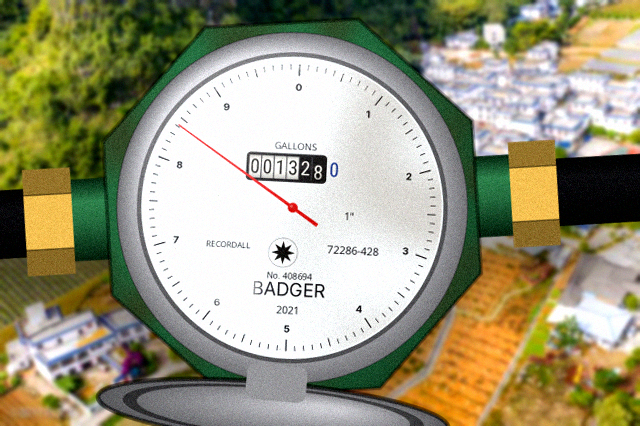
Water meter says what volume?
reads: 13278.4 gal
